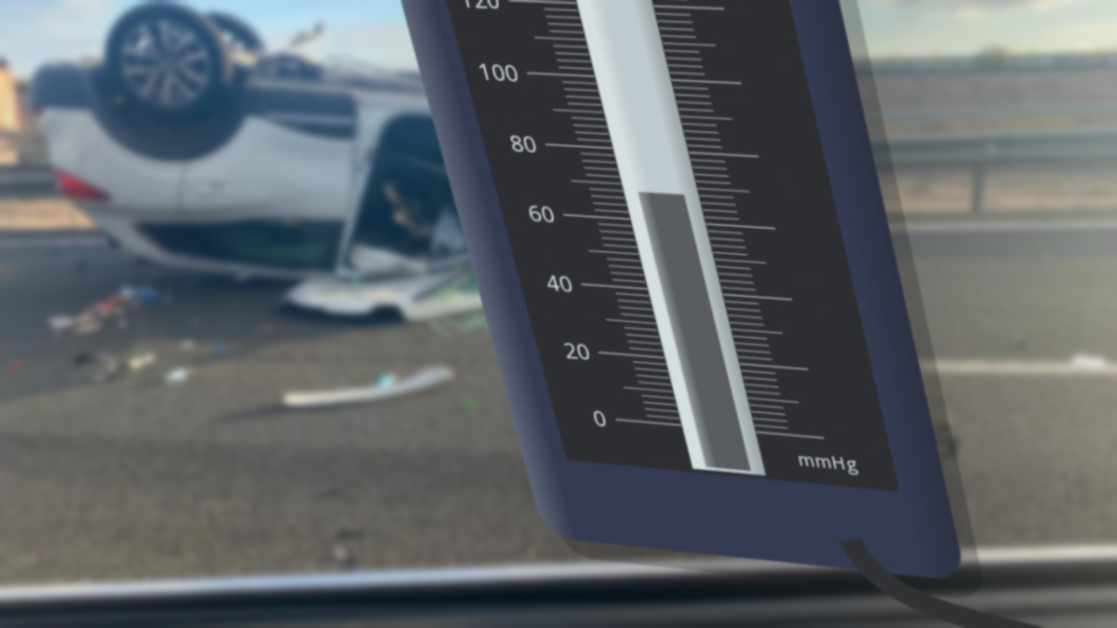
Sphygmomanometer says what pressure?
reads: 68 mmHg
